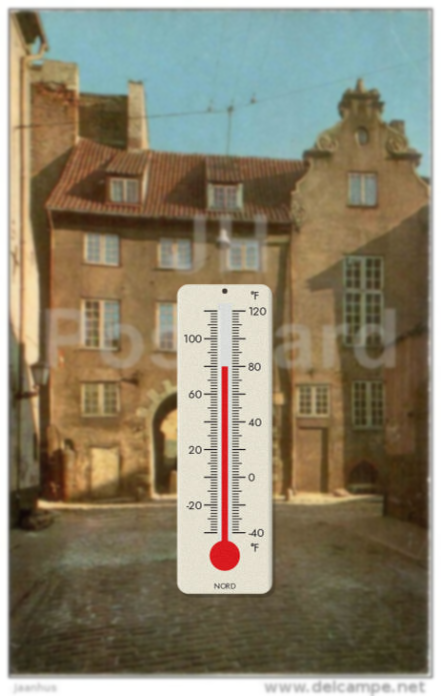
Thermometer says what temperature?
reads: 80 °F
